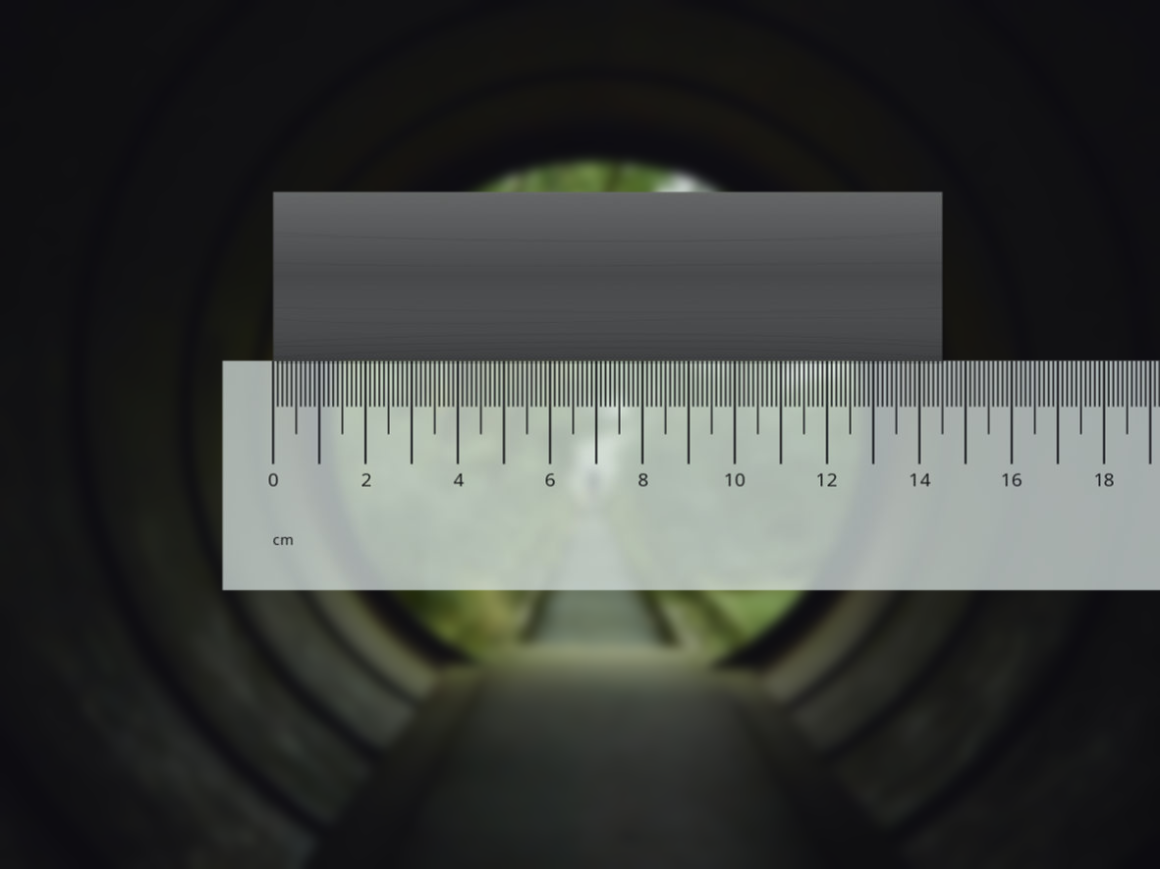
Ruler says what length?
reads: 14.5 cm
